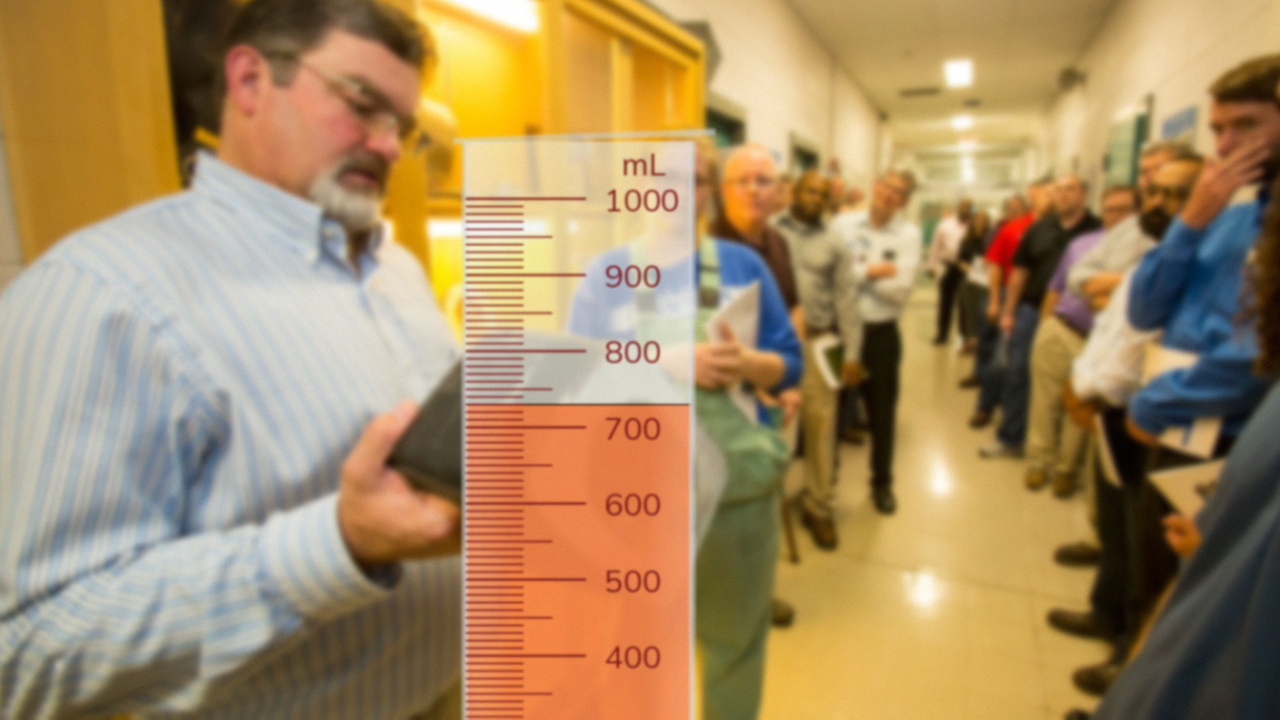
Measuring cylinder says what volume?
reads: 730 mL
